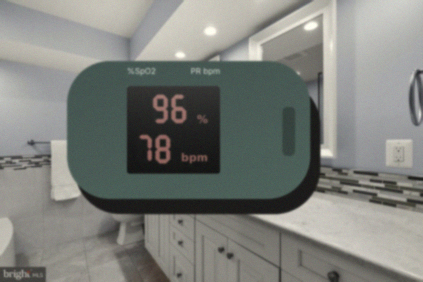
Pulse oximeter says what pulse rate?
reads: 78 bpm
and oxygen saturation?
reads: 96 %
